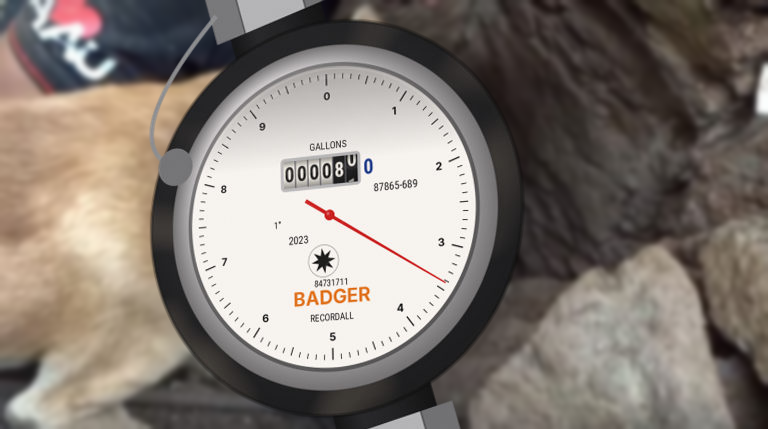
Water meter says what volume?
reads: 803.4 gal
